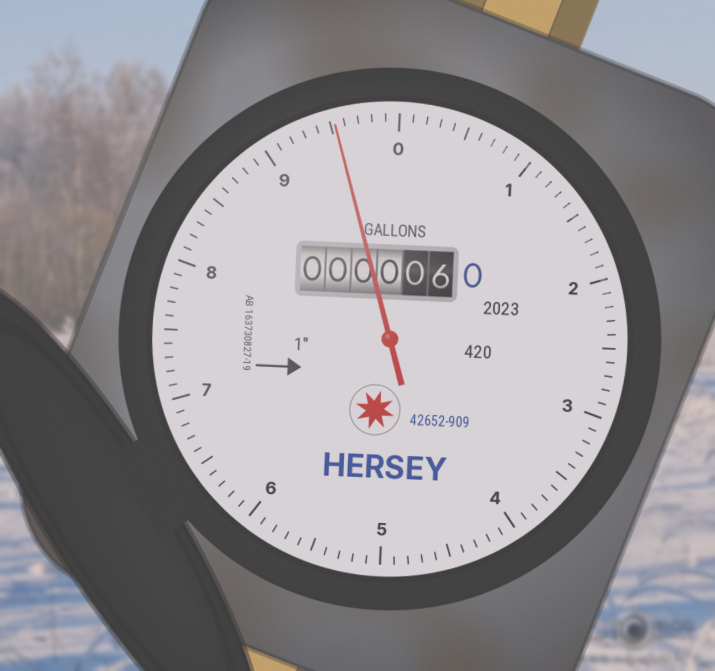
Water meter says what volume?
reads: 59.5 gal
